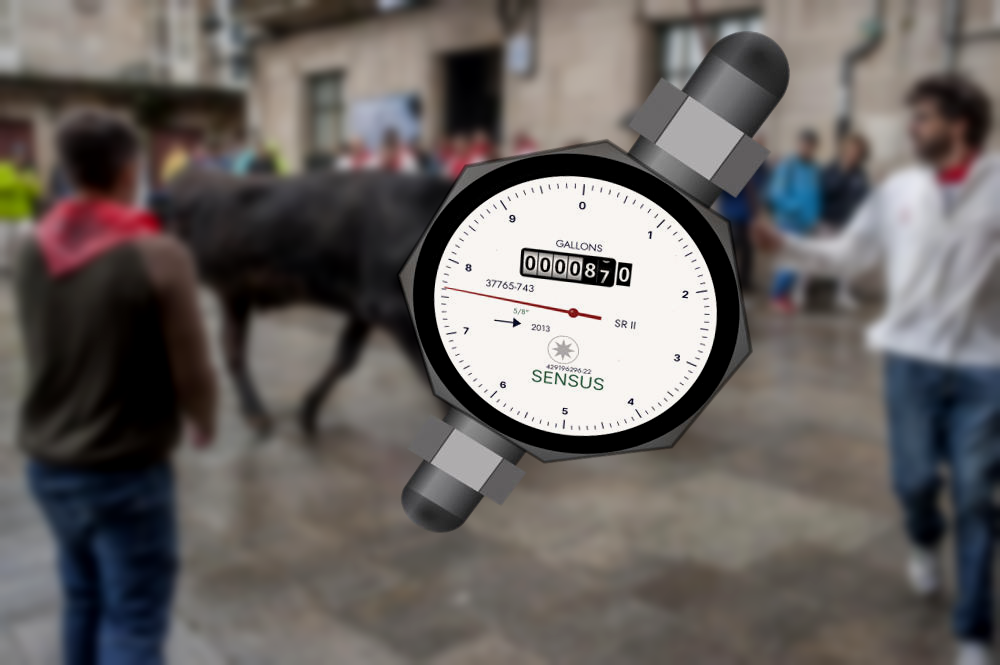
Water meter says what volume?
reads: 867.6 gal
